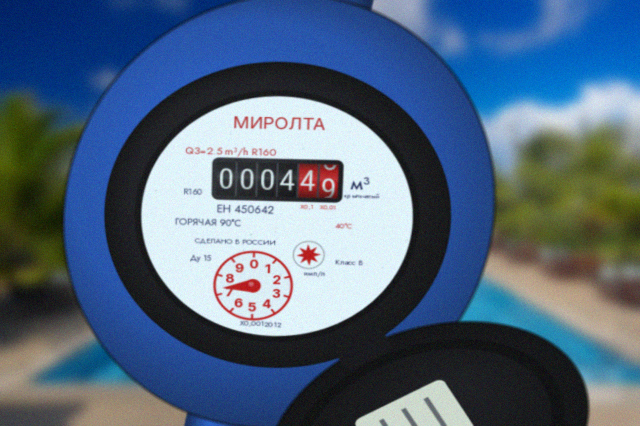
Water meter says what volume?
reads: 4.487 m³
